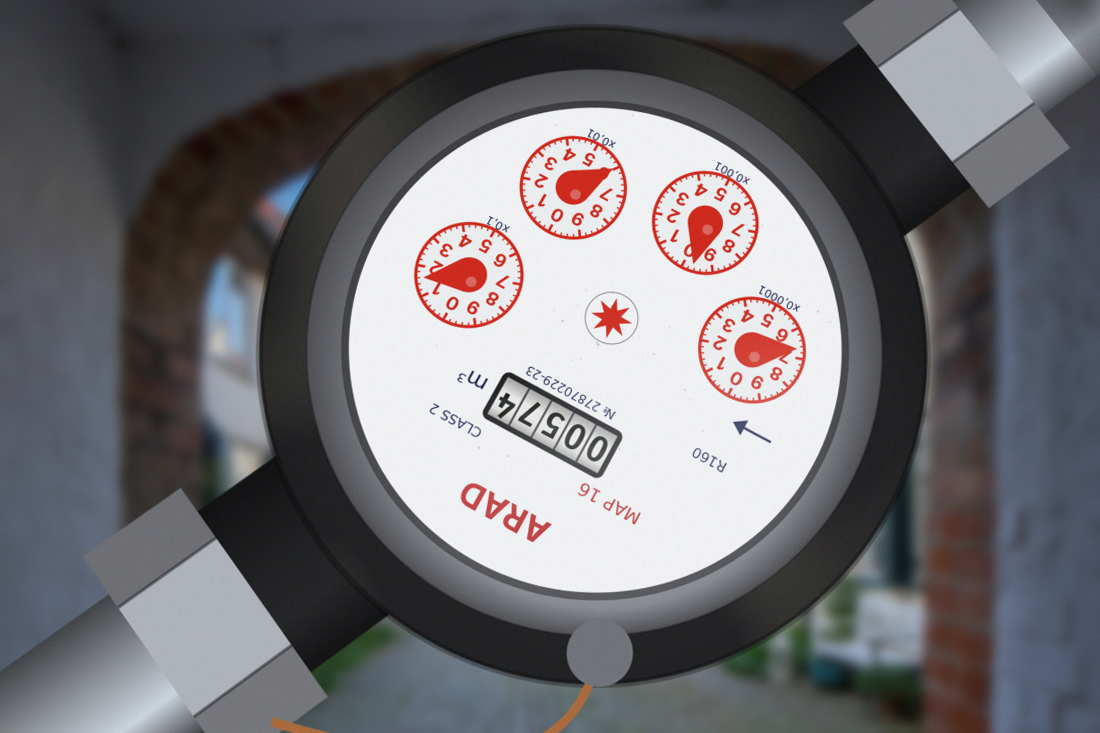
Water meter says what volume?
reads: 574.1596 m³
